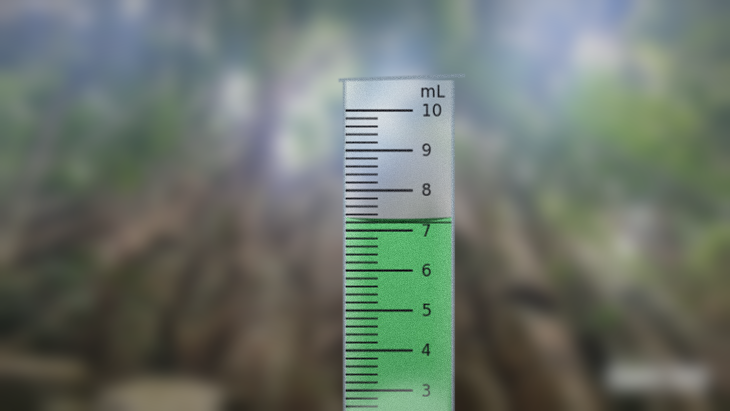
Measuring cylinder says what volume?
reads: 7.2 mL
